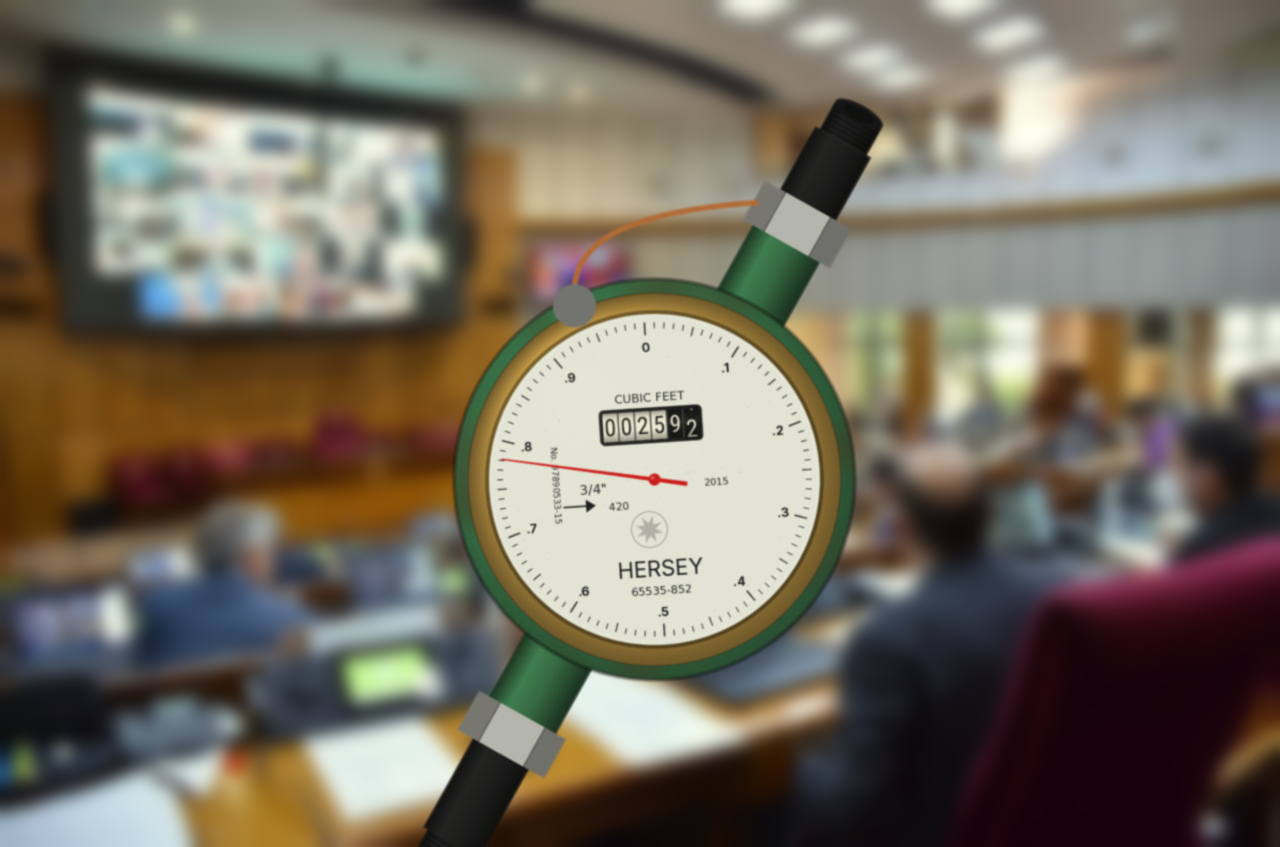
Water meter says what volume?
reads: 2591.78 ft³
